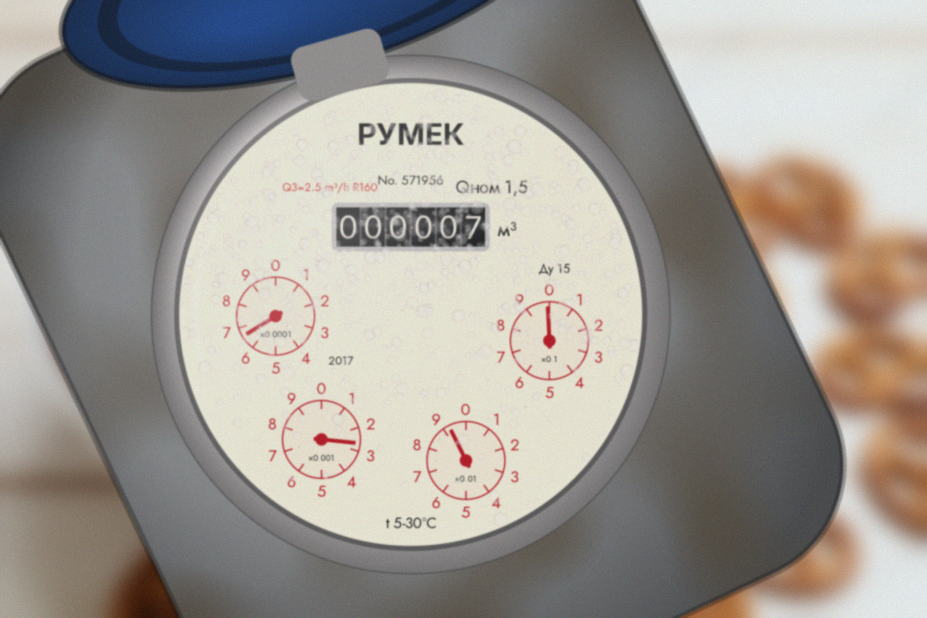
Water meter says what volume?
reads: 6.9926 m³
